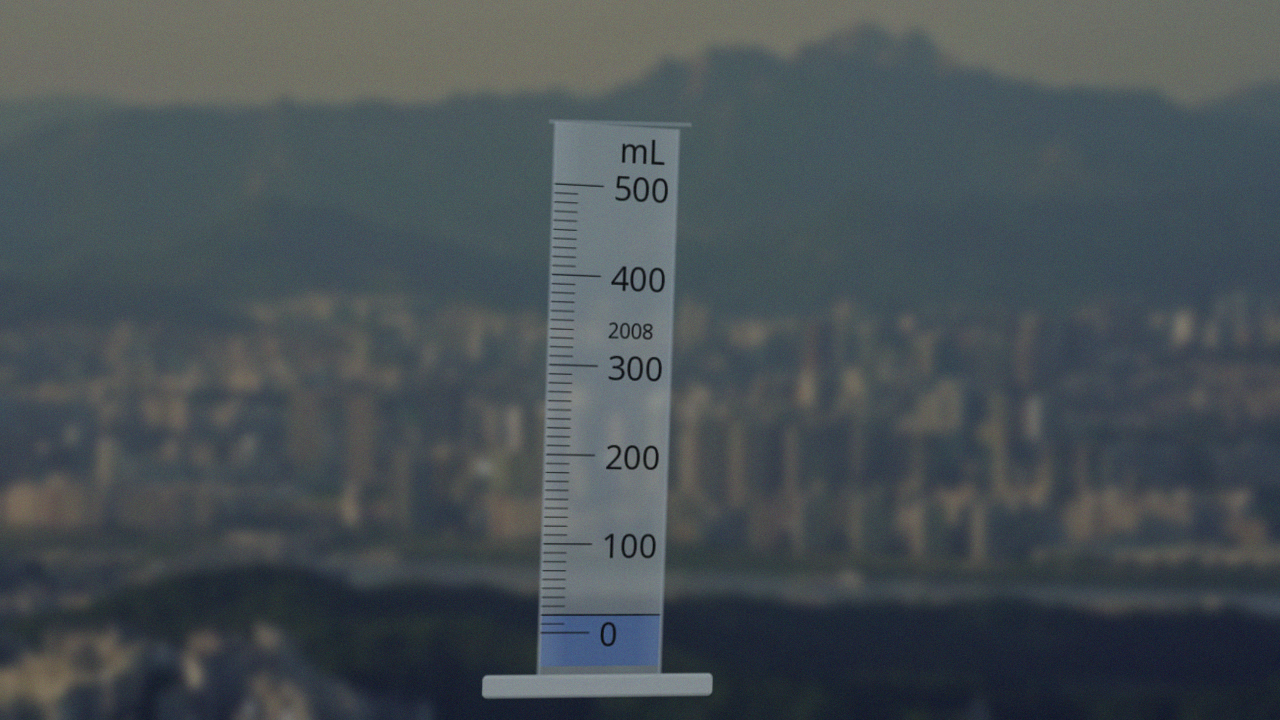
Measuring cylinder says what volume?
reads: 20 mL
